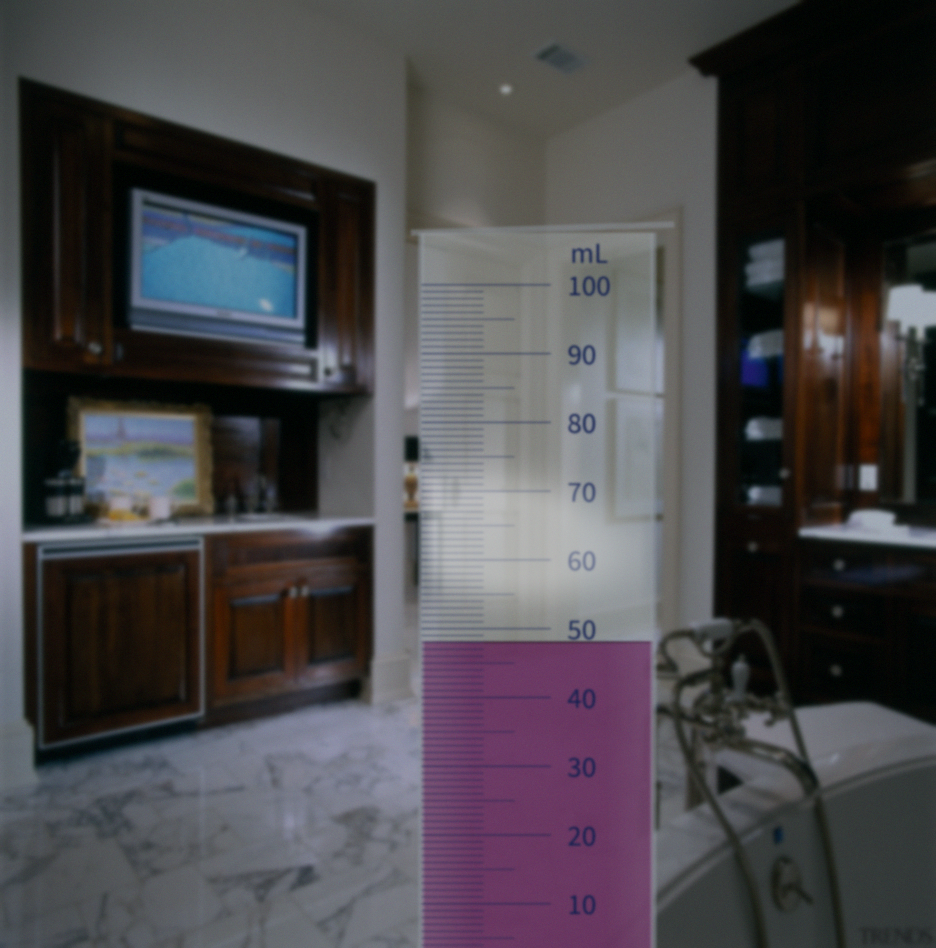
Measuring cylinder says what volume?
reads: 48 mL
